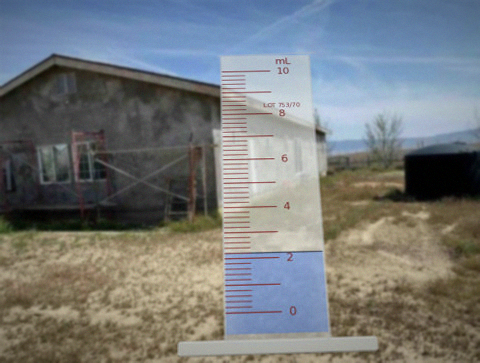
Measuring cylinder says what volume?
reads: 2.2 mL
